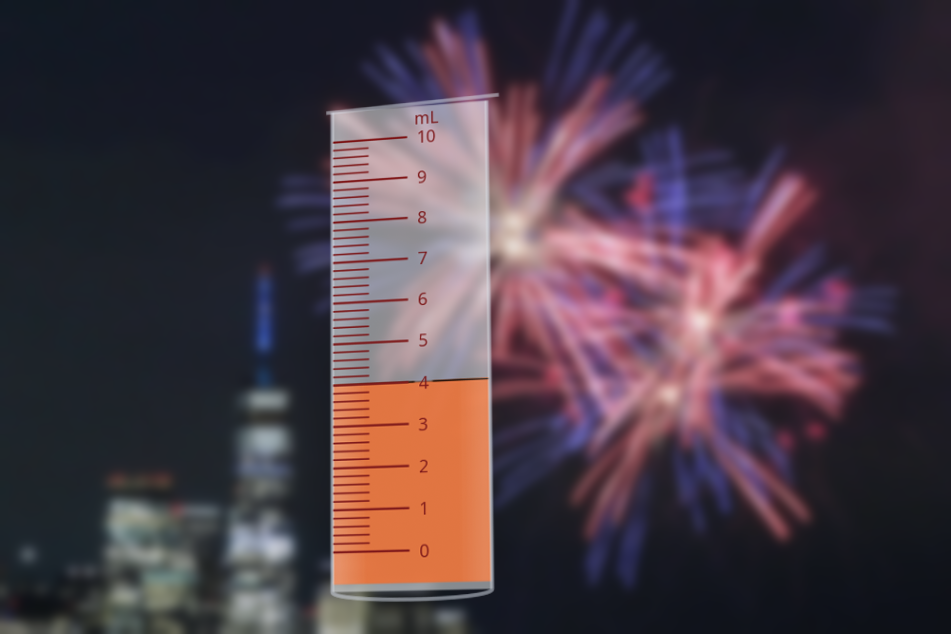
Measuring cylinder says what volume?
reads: 4 mL
